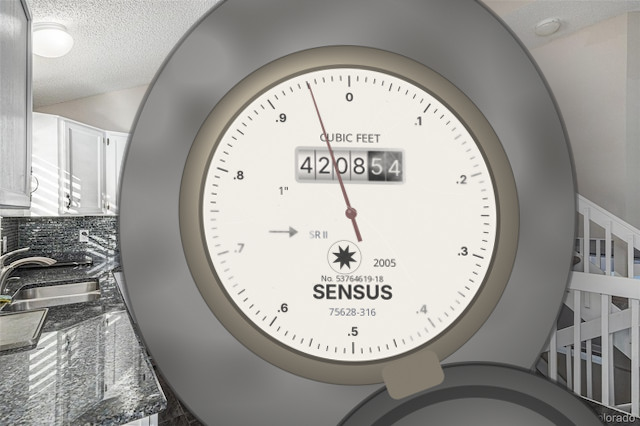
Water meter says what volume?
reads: 420853.95 ft³
